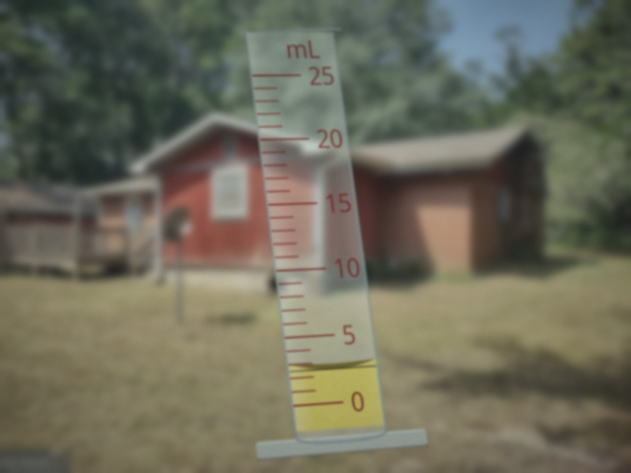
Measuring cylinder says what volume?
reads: 2.5 mL
